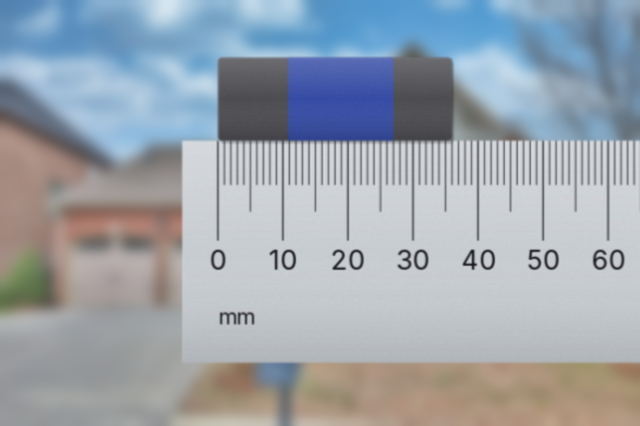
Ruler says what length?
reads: 36 mm
